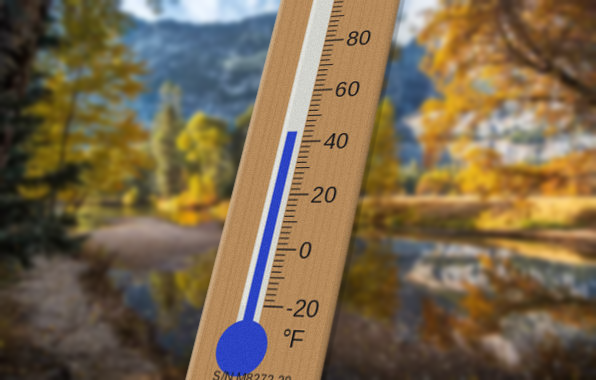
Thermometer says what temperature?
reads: 44 °F
